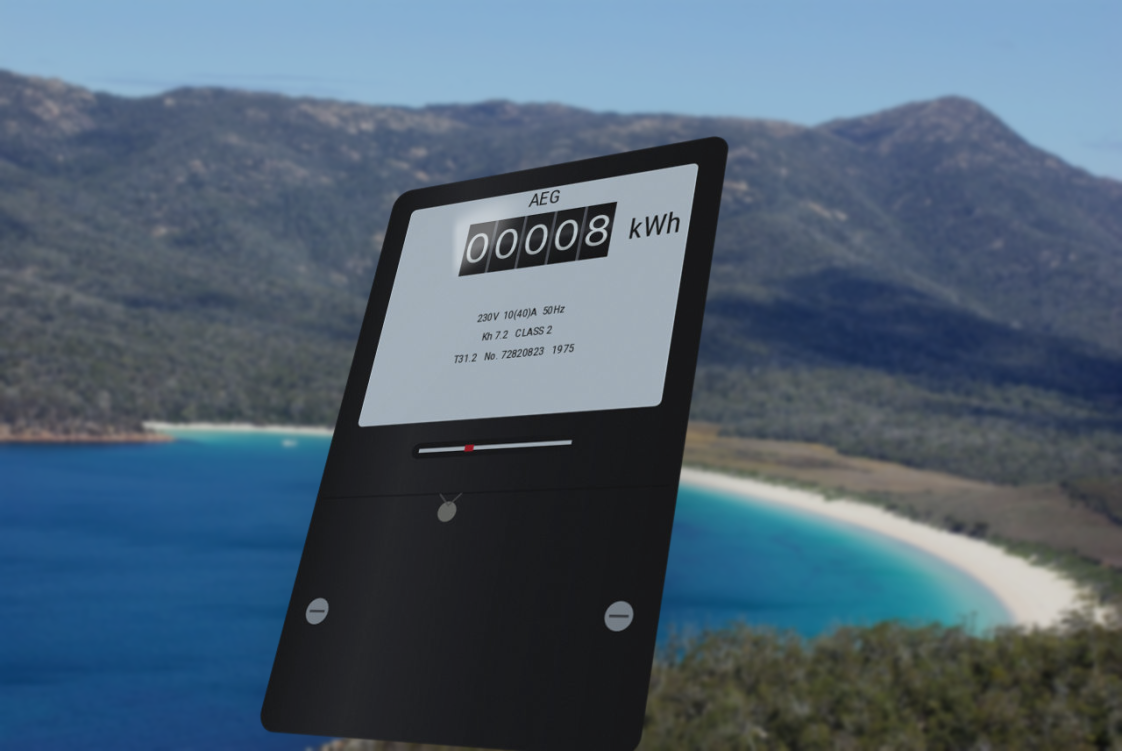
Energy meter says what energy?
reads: 8 kWh
